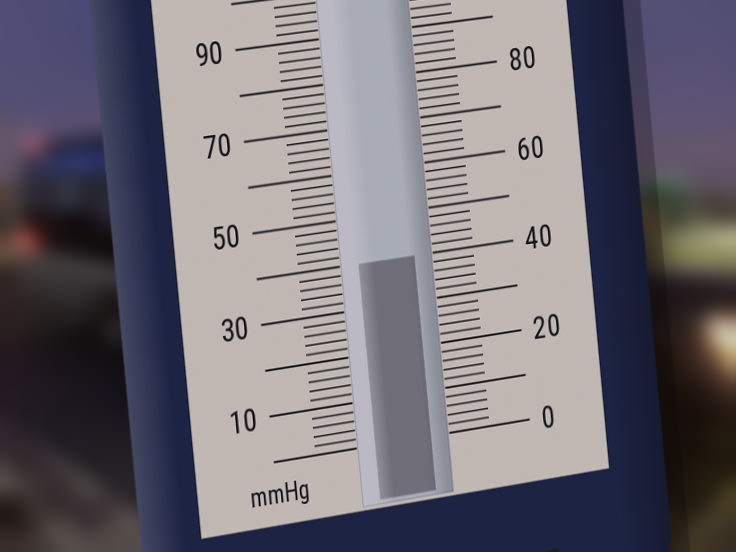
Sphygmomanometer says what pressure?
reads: 40 mmHg
